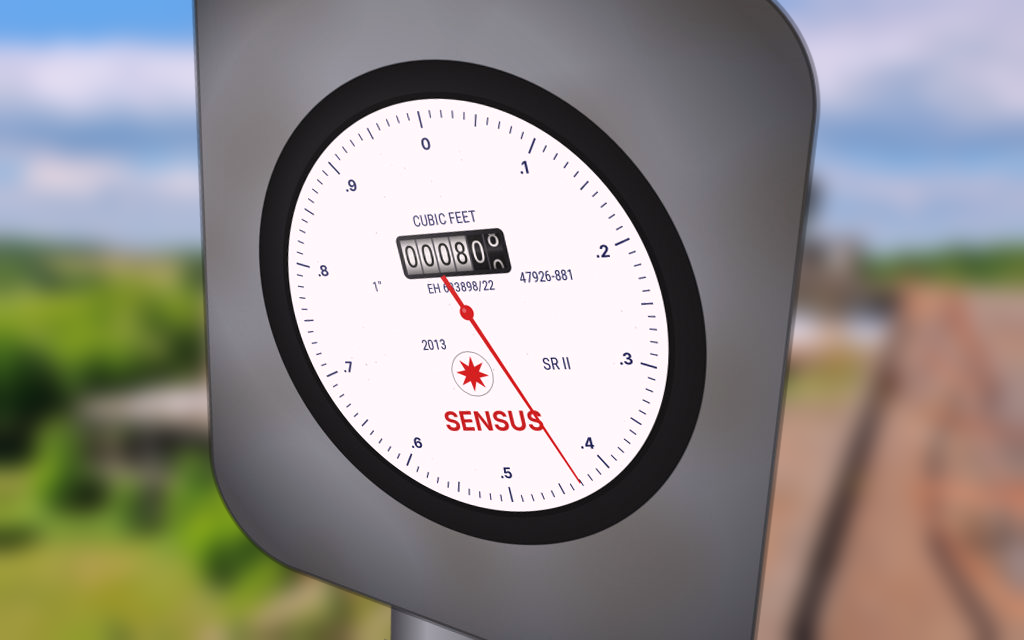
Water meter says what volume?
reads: 808.43 ft³
